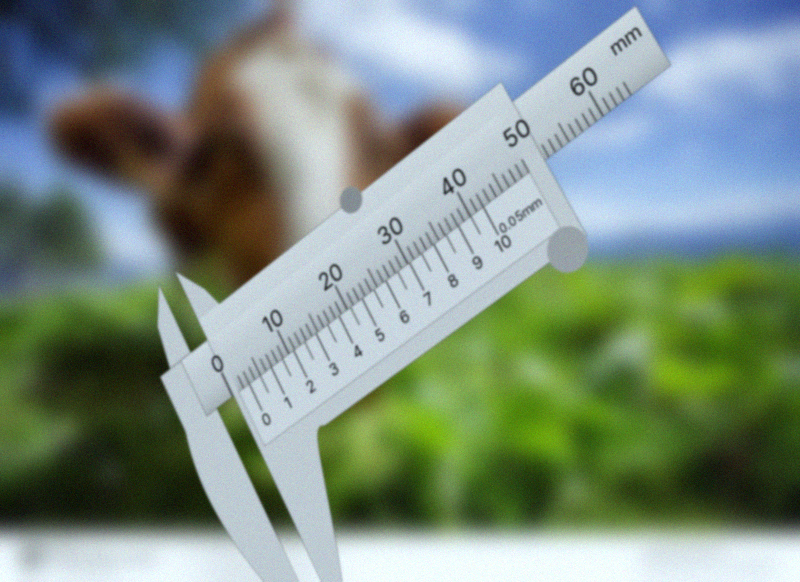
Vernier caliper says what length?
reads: 3.0 mm
